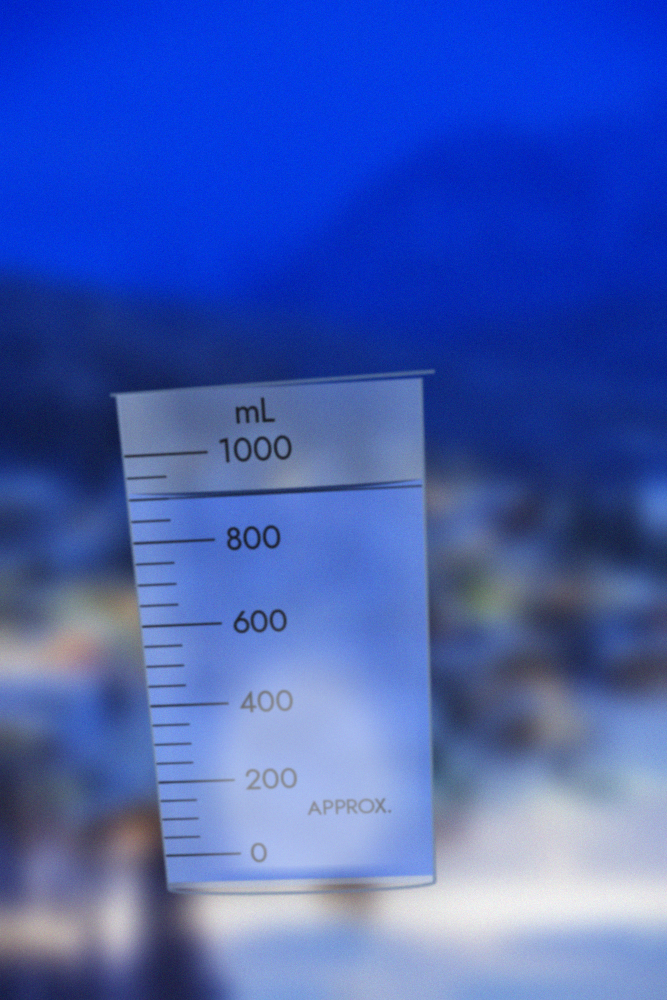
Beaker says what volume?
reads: 900 mL
